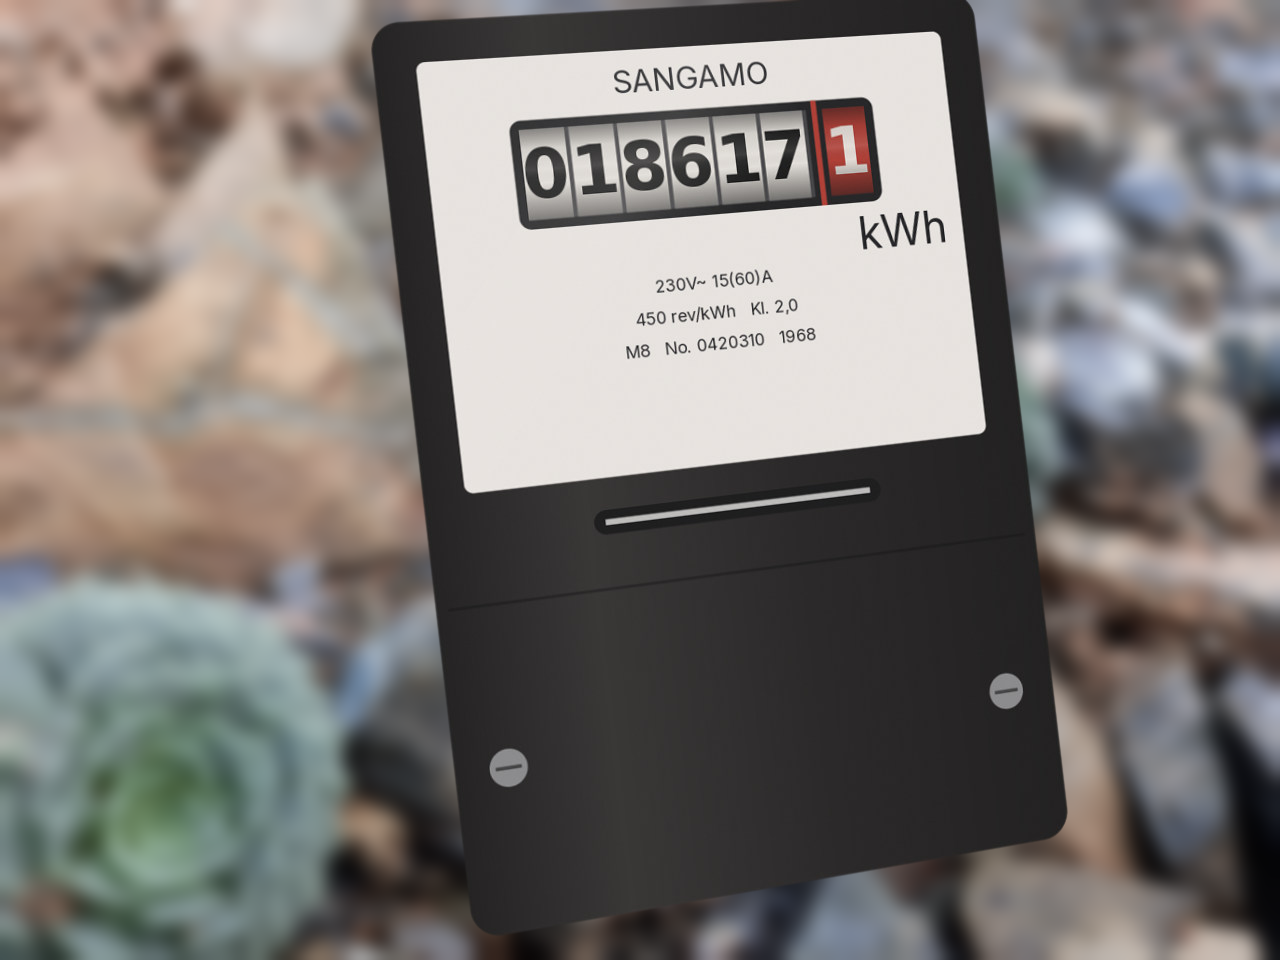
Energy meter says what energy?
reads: 18617.1 kWh
